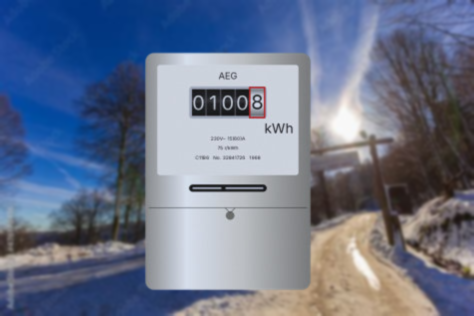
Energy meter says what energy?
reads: 100.8 kWh
